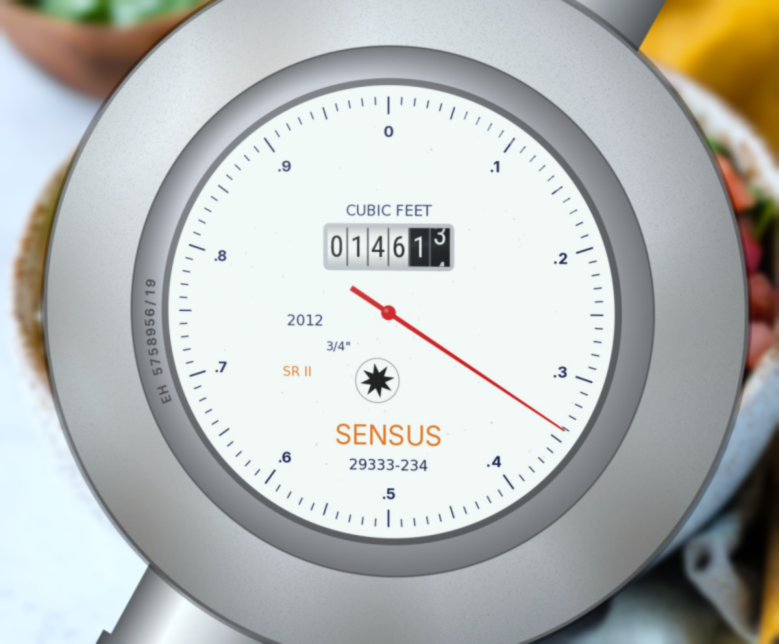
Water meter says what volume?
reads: 14613.34 ft³
